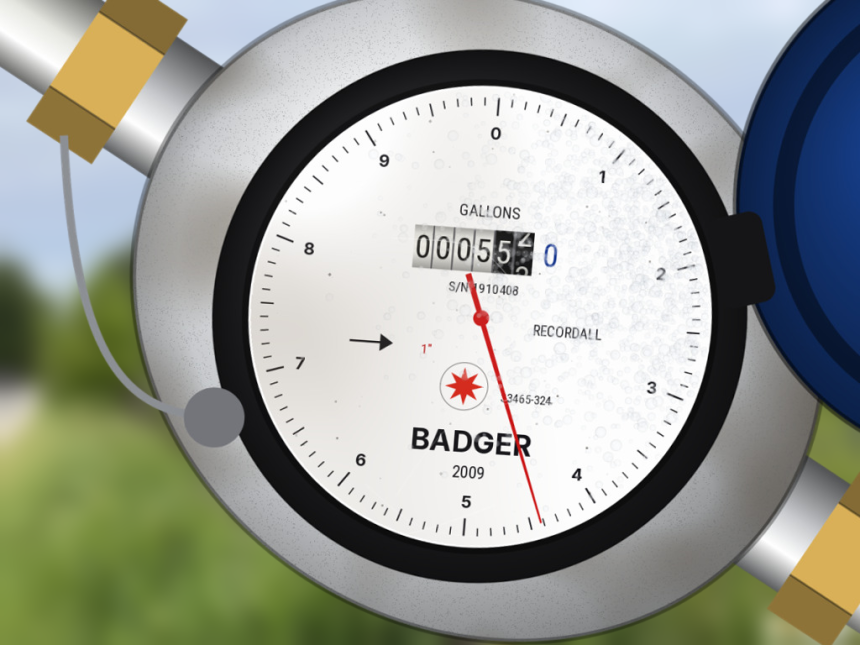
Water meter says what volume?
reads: 5524.4 gal
